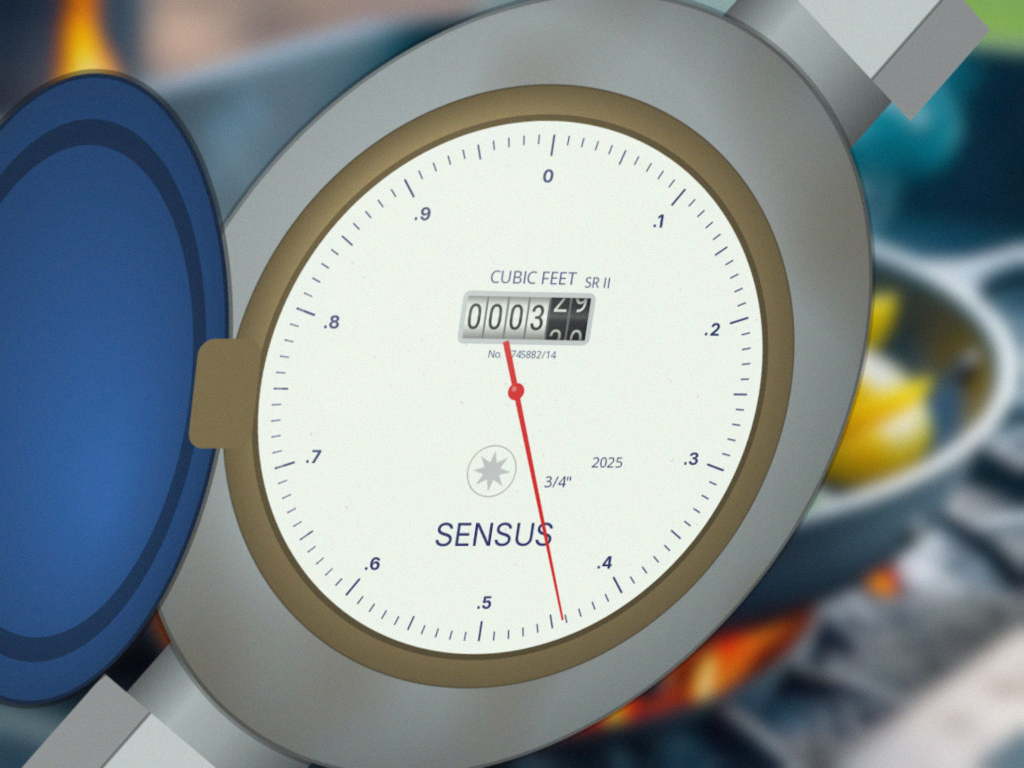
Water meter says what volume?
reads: 329.44 ft³
